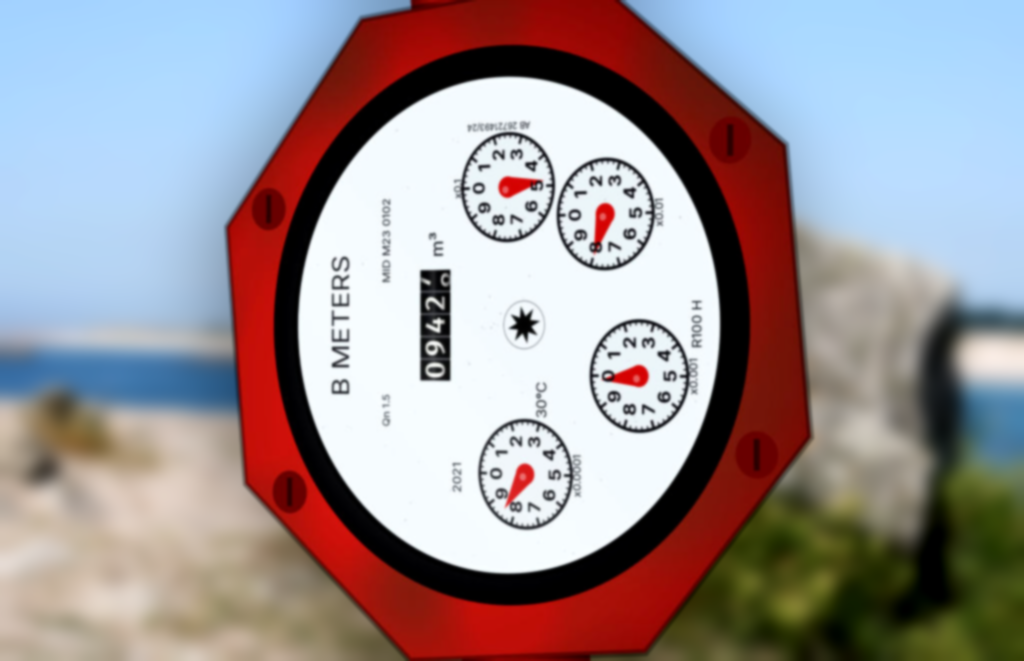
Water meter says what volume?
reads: 9427.4798 m³
